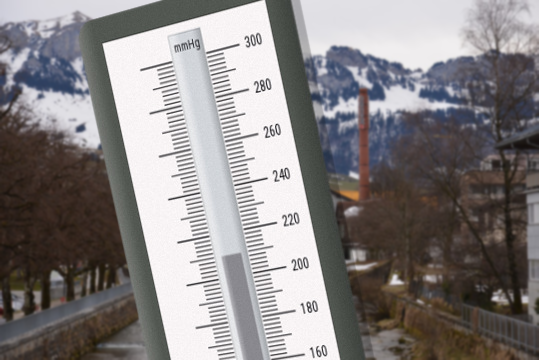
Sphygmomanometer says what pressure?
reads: 210 mmHg
